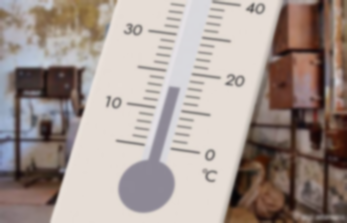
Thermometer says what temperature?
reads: 16 °C
